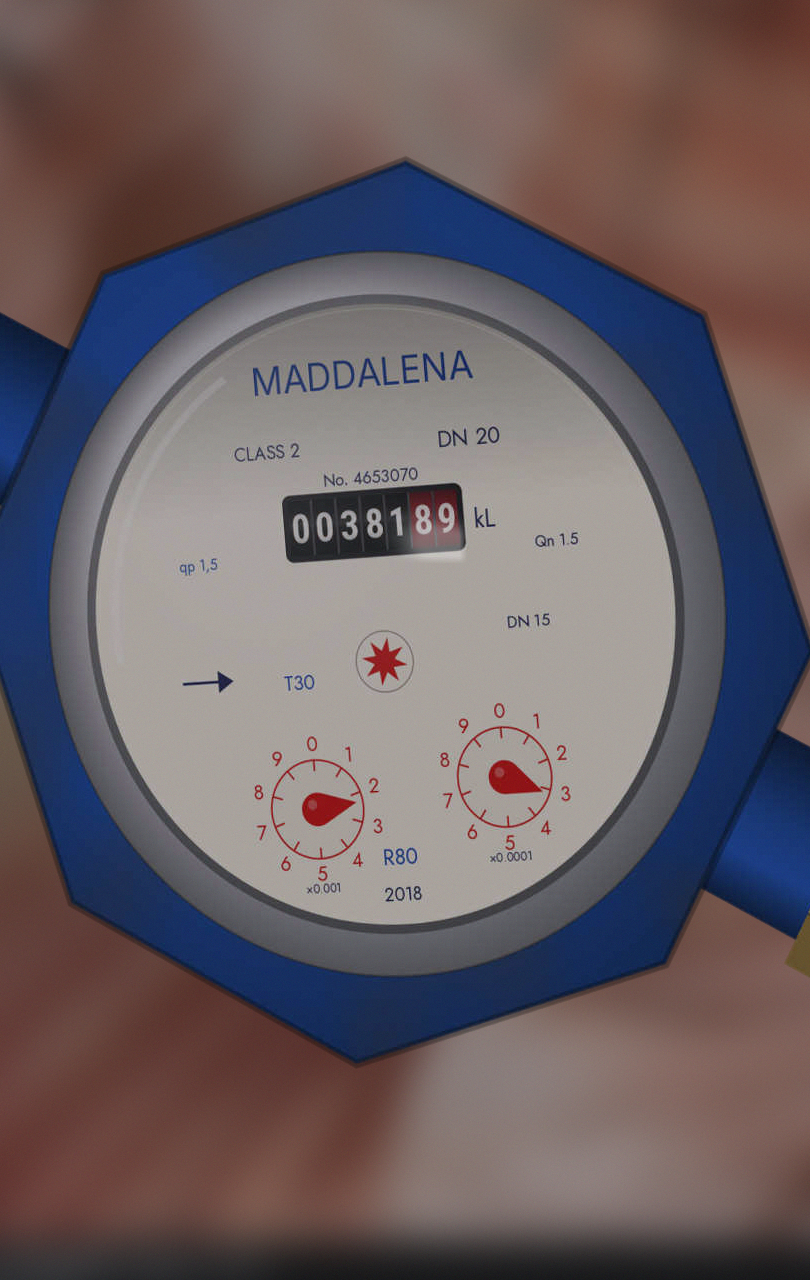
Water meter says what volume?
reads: 381.8923 kL
